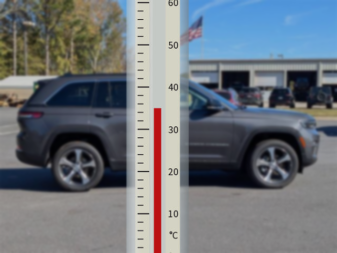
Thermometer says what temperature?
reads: 35 °C
